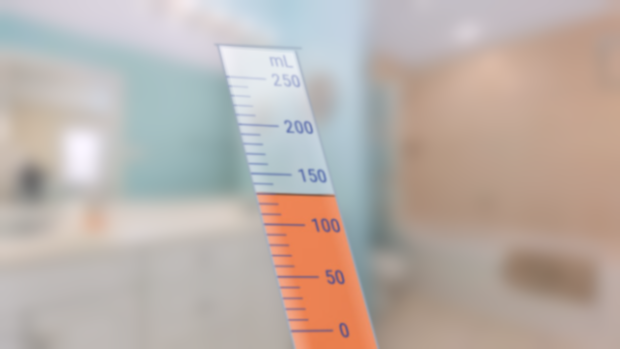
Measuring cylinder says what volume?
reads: 130 mL
